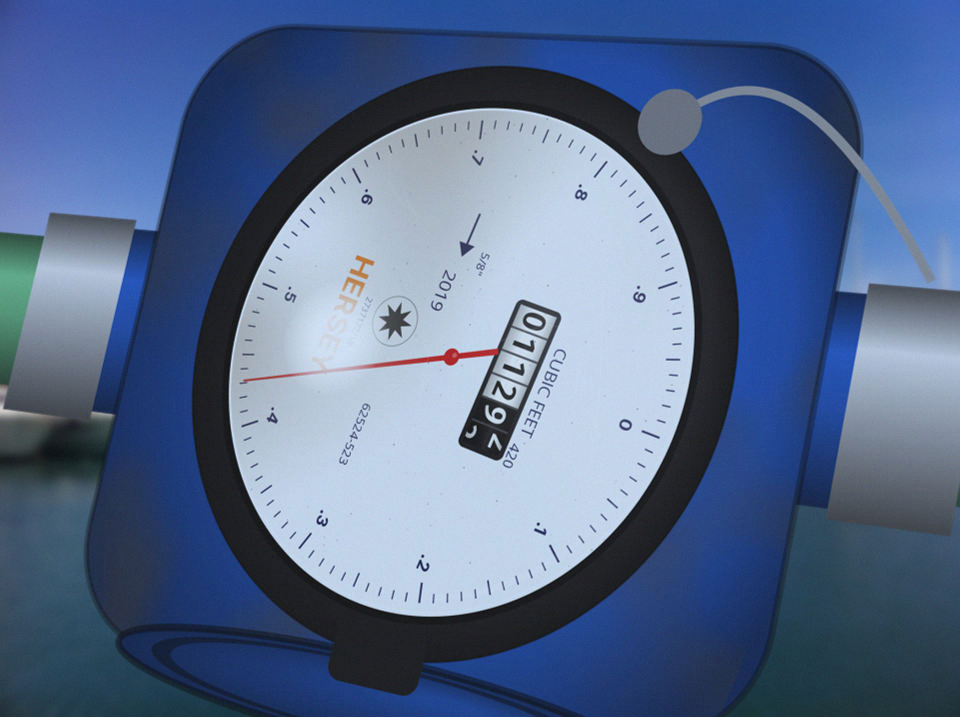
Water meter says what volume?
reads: 11292.43 ft³
